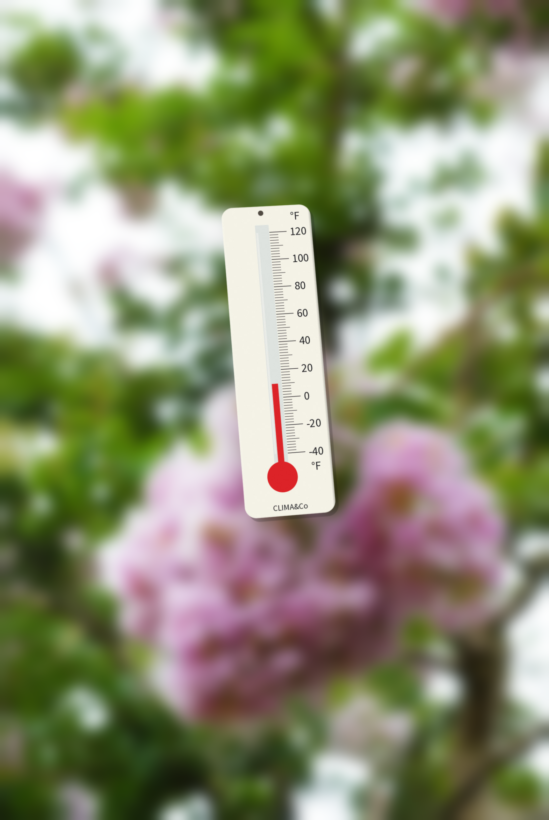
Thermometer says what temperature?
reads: 10 °F
